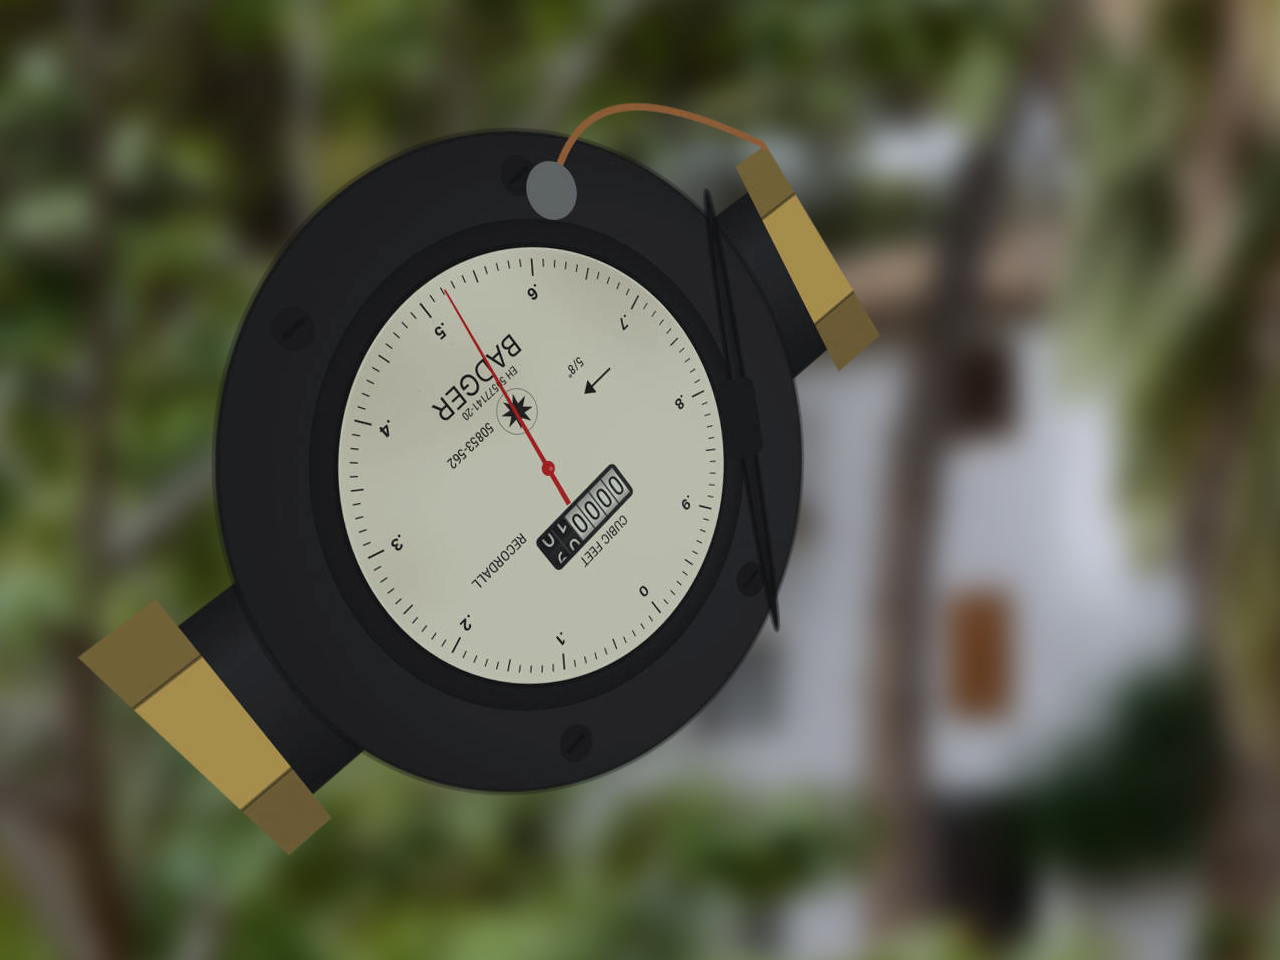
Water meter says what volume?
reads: 9.52 ft³
